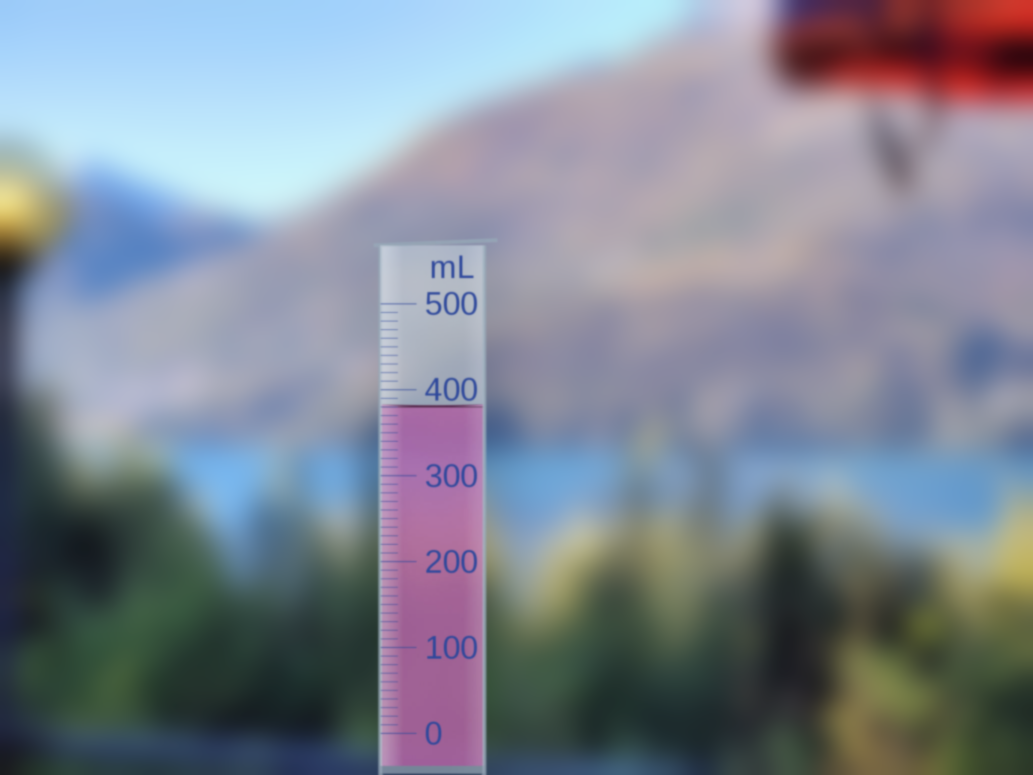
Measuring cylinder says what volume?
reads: 380 mL
